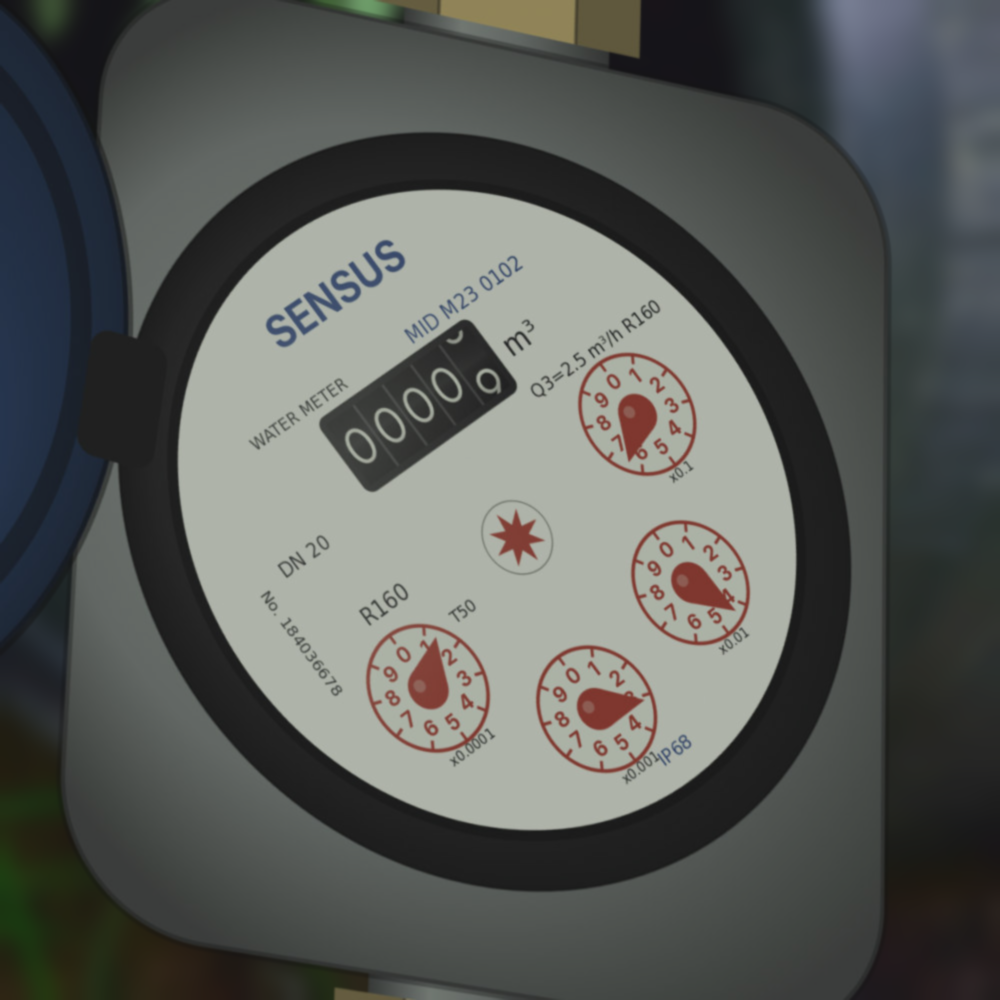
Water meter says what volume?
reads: 8.6431 m³
